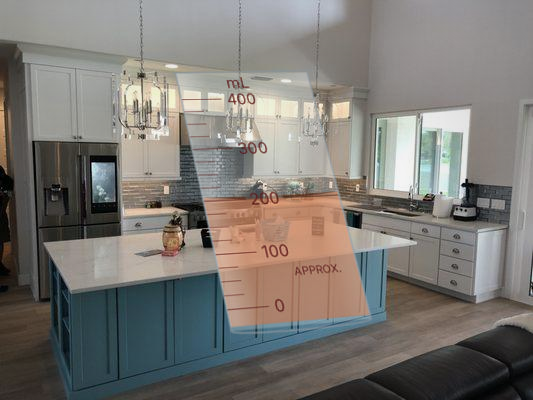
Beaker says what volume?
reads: 200 mL
